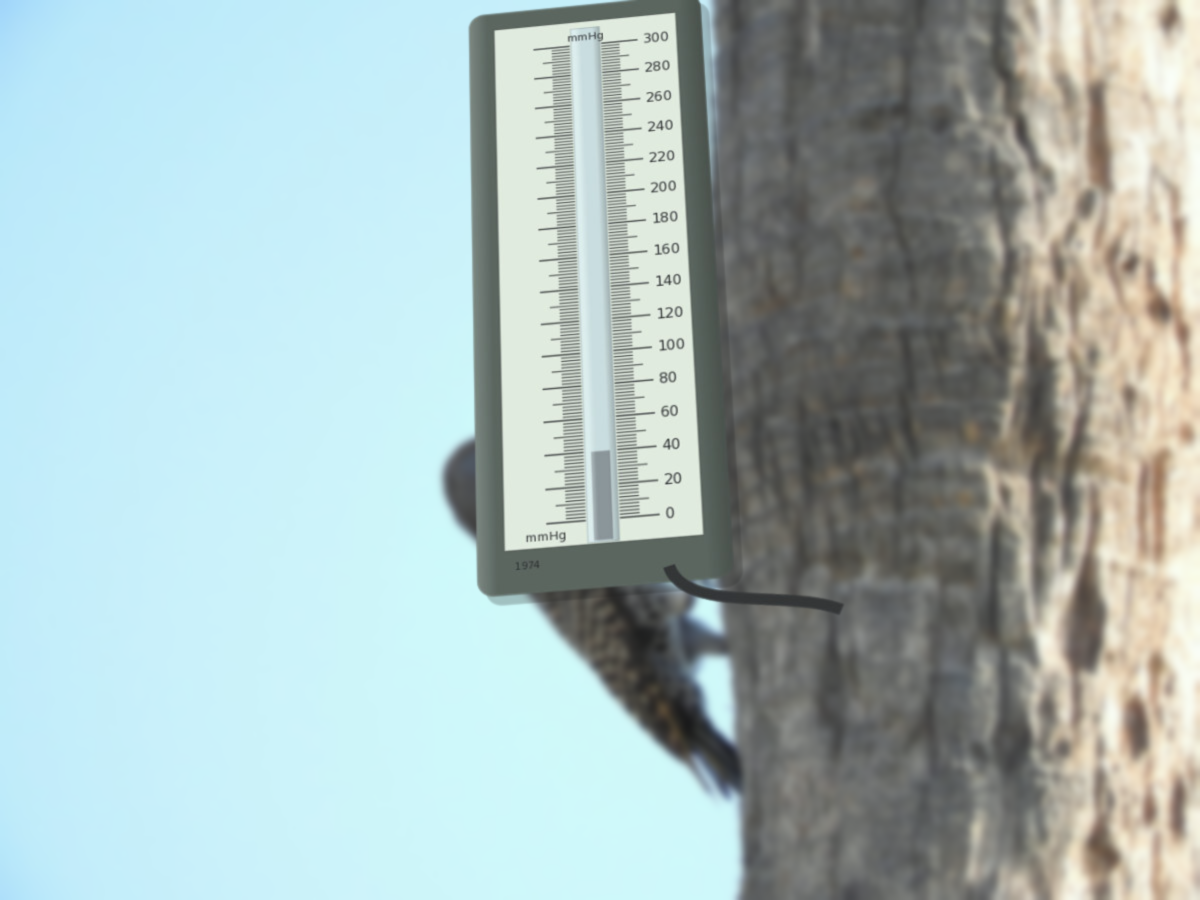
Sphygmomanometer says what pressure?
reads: 40 mmHg
